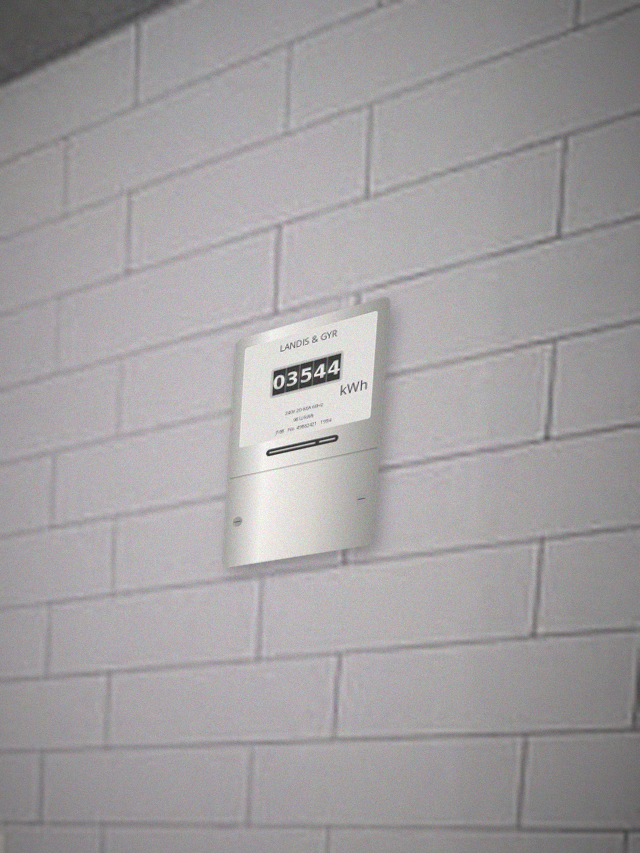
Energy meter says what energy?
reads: 3544 kWh
